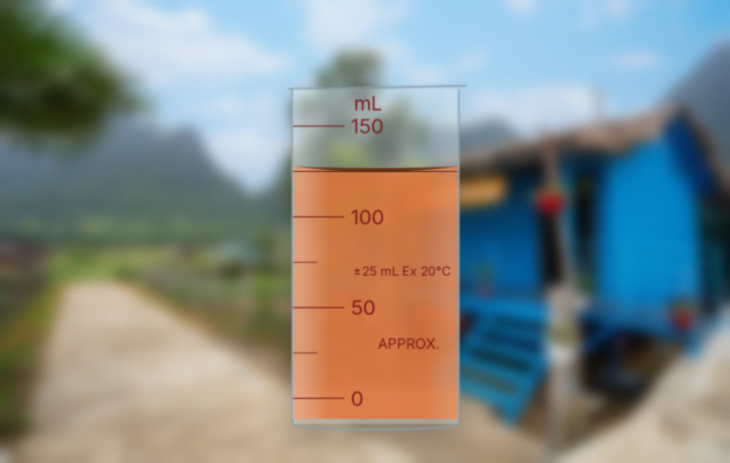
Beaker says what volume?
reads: 125 mL
